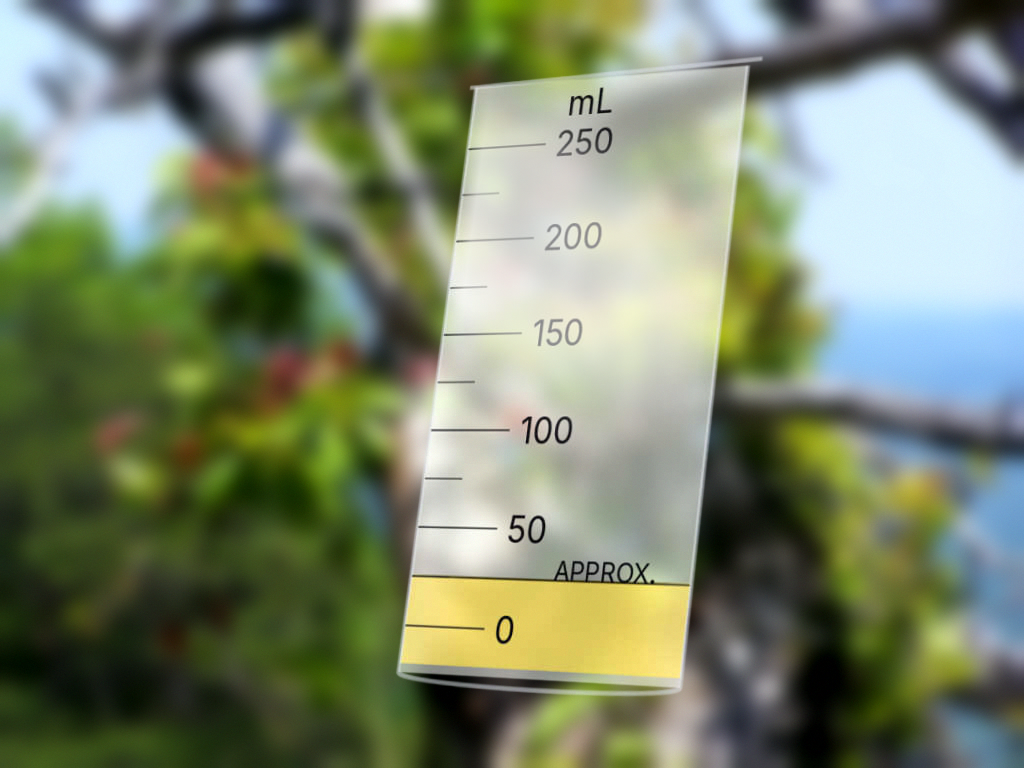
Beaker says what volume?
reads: 25 mL
